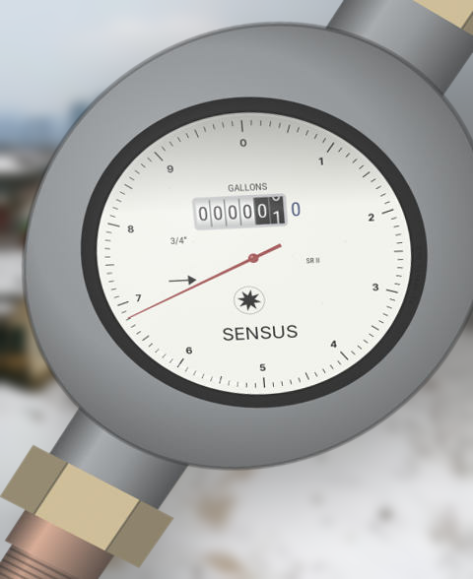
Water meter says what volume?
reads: 6.8 gal
